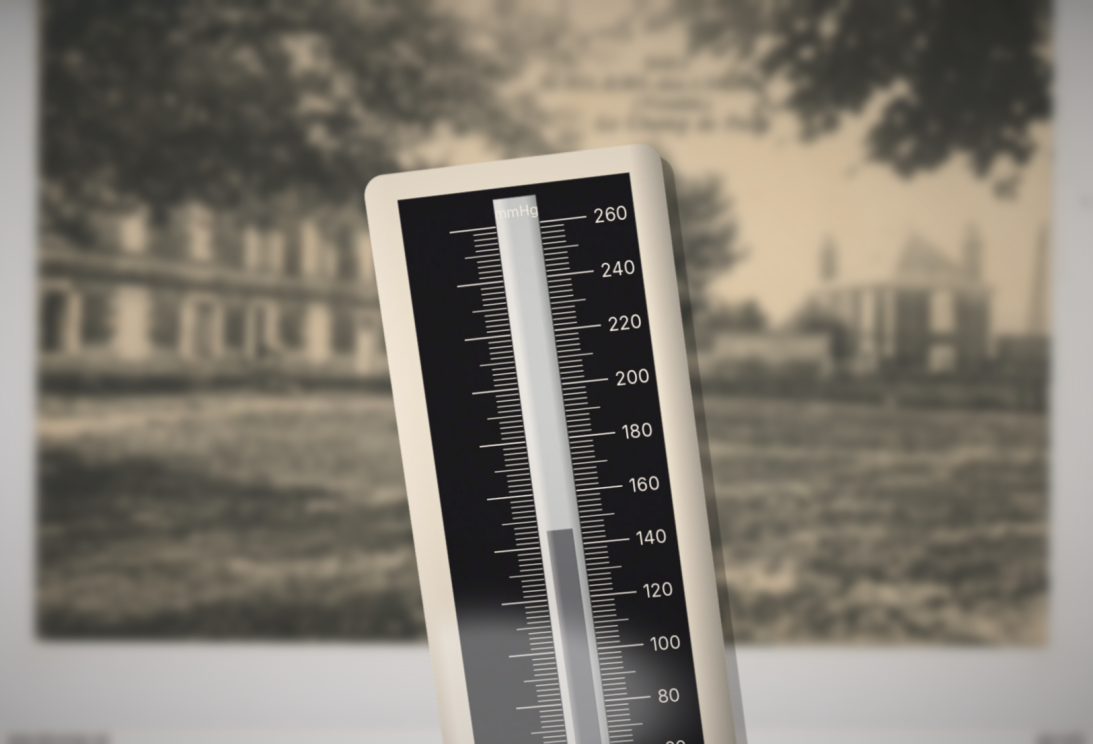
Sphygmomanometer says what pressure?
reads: 146 mmHg
